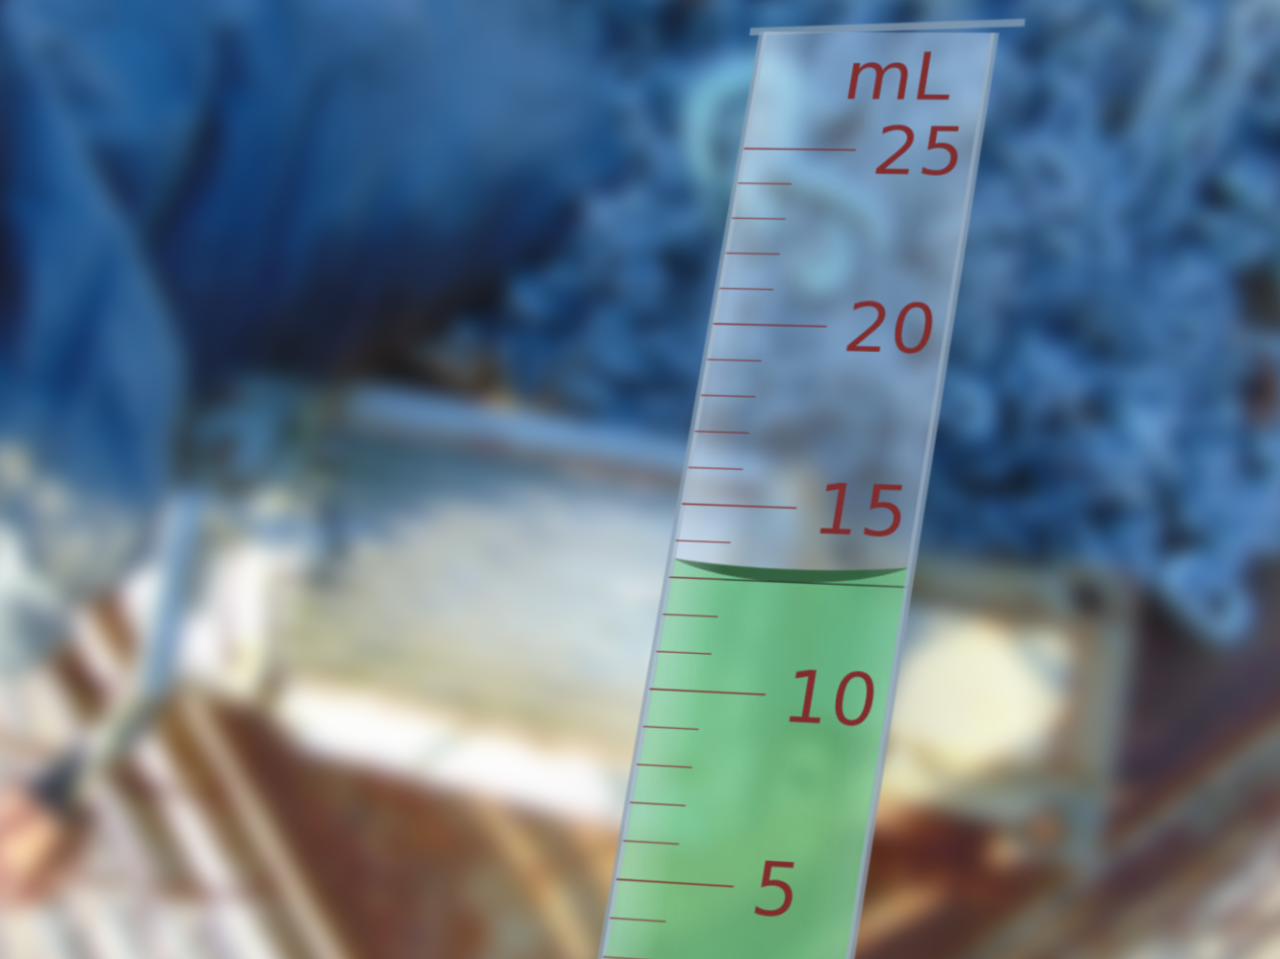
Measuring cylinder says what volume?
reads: 13 mL
